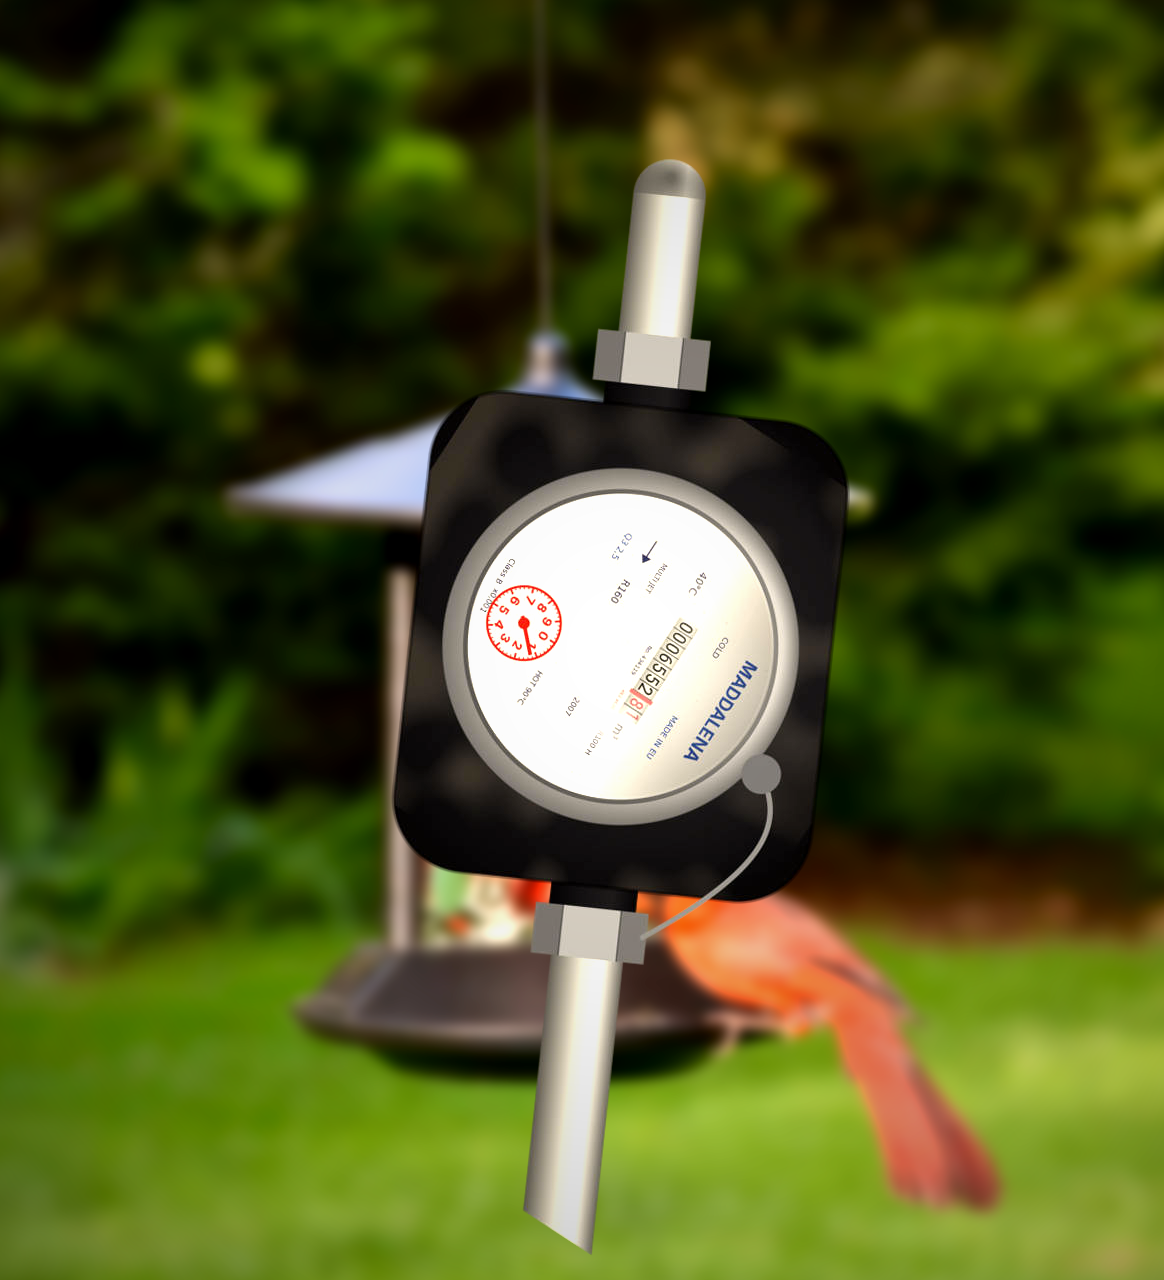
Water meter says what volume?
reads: 6552.811 m³
